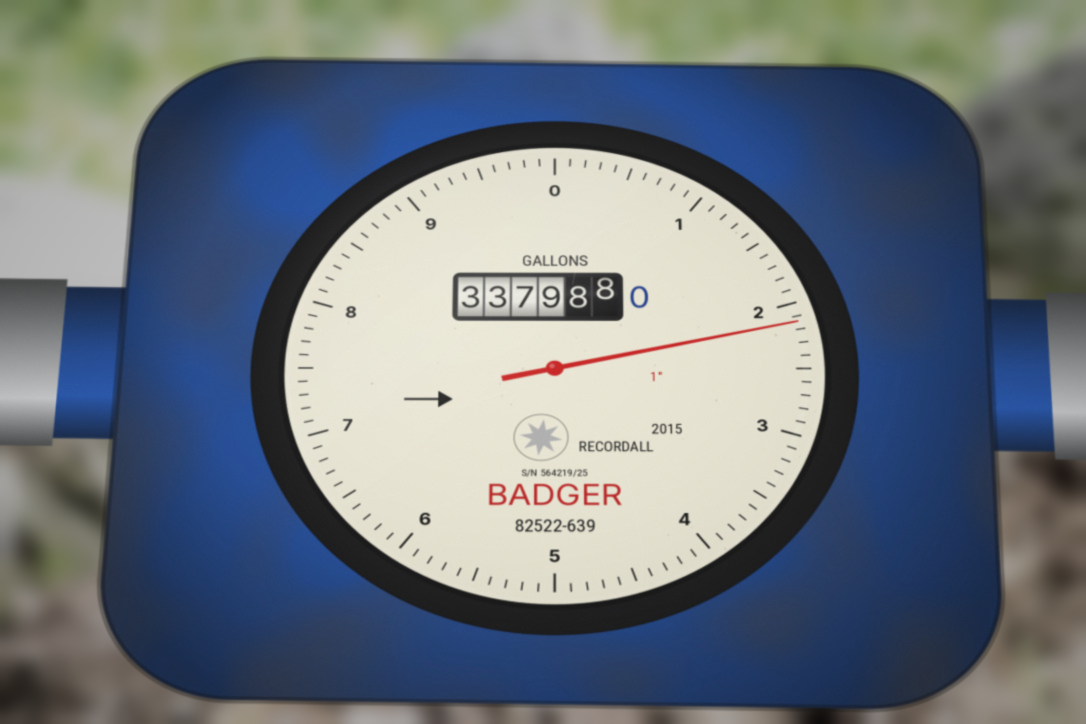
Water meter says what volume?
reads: 3379882.1 gal
